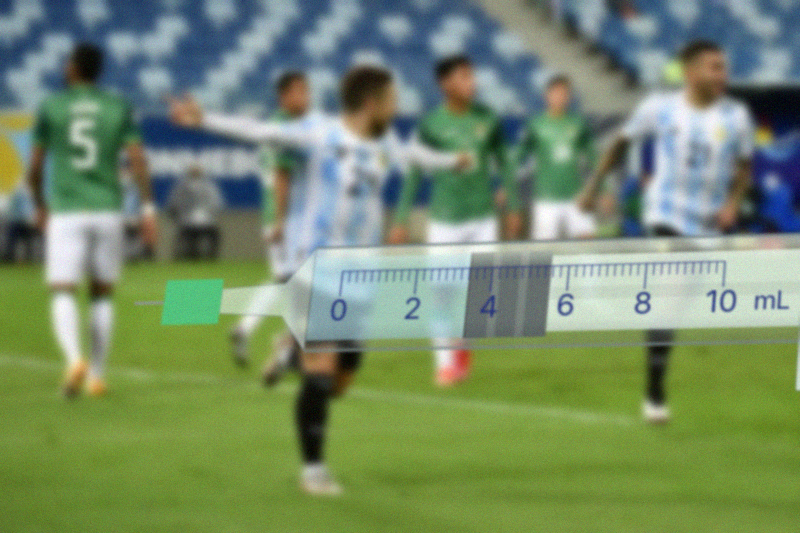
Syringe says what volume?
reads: 3.4 mL
